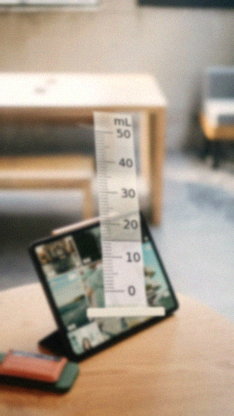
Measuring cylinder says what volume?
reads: 15 mL
